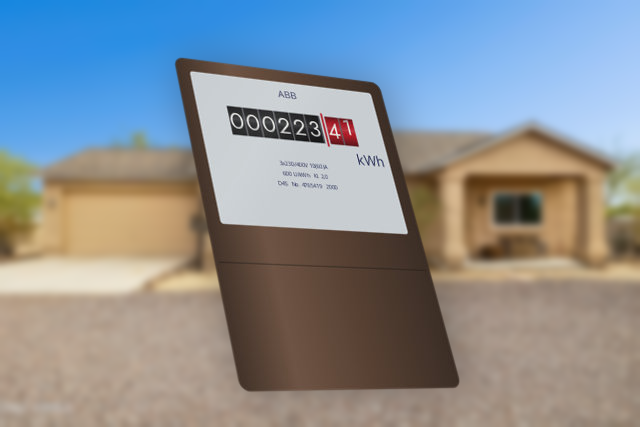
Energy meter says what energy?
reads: 223.41 kWh
